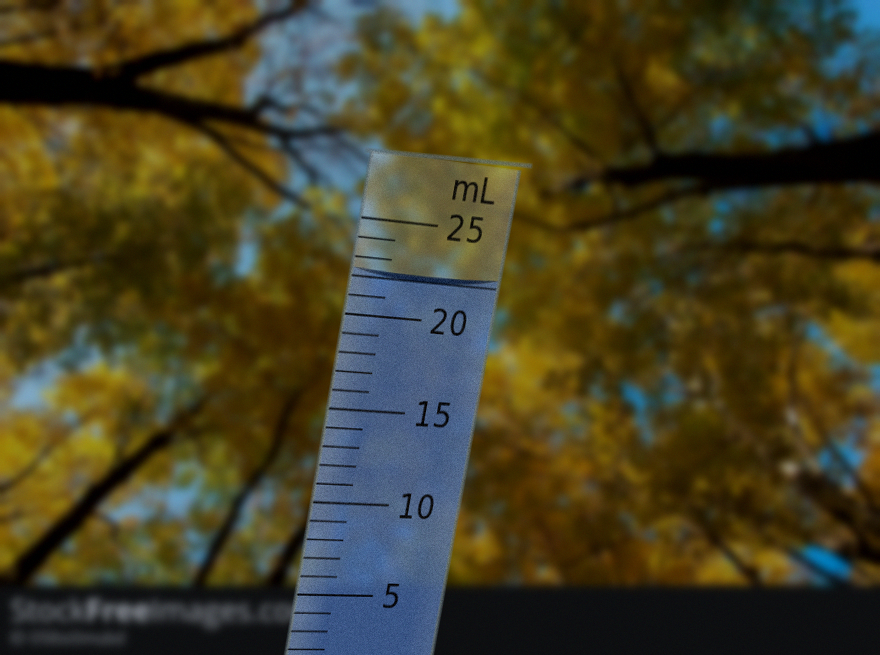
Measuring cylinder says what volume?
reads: 22 mL
